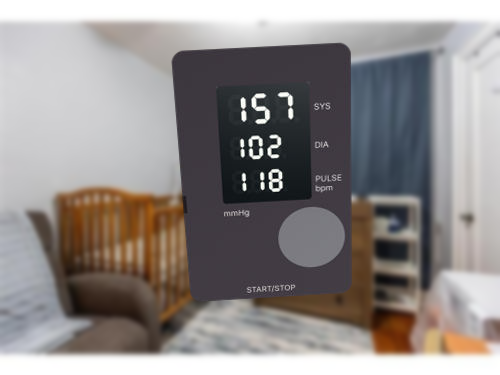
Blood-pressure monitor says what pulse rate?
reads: 118 bpm
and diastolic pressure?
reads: 102 mmHg
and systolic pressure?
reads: 157 mmHg
